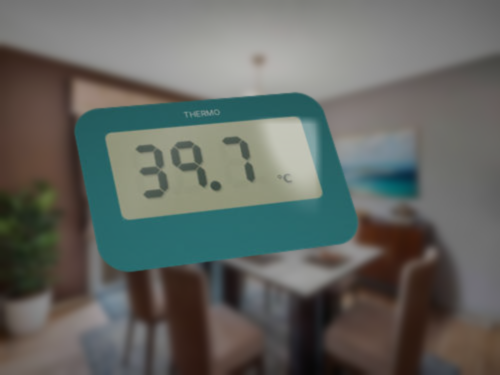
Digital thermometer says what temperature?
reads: 39.7 °C
